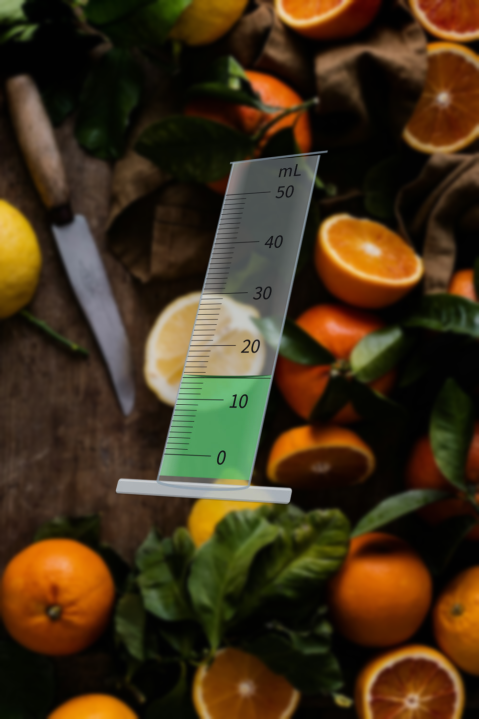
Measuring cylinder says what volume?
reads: 14 mL
